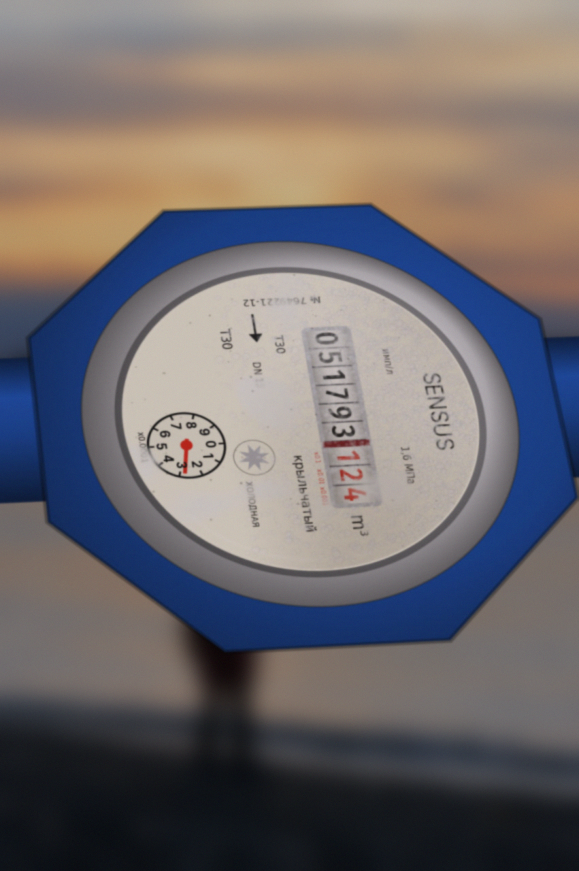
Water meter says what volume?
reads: 51793.1242 m³
